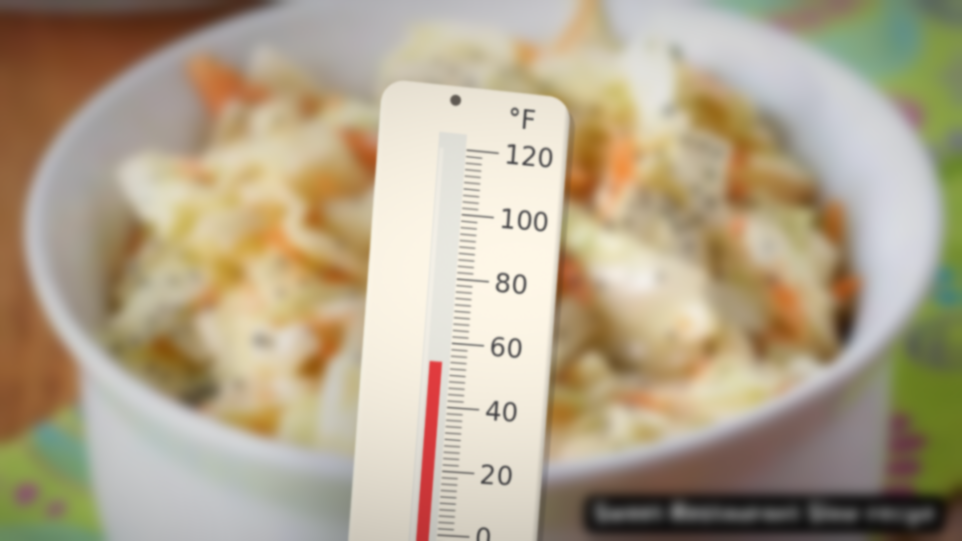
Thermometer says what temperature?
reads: 54 °F
